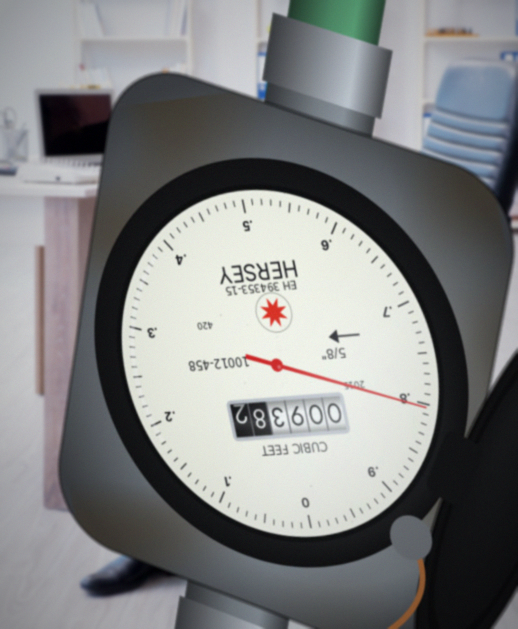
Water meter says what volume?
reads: 9381.80 ft³
